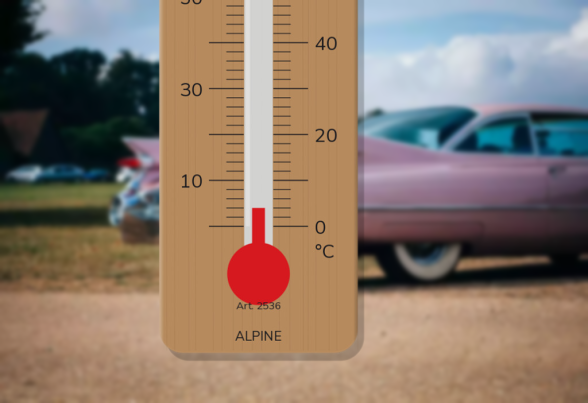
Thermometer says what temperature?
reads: 4 °C
